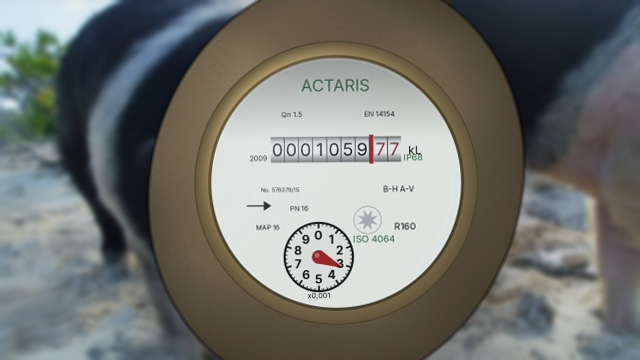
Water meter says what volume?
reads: 1059.773 kL
